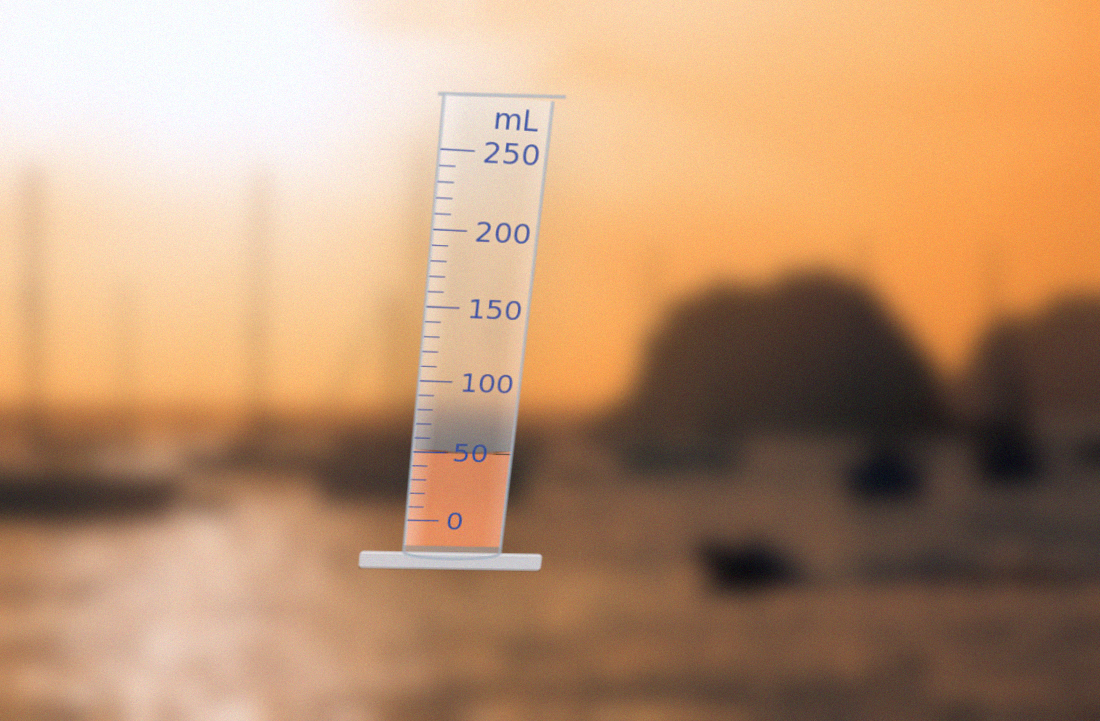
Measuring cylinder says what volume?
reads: 50 mL
